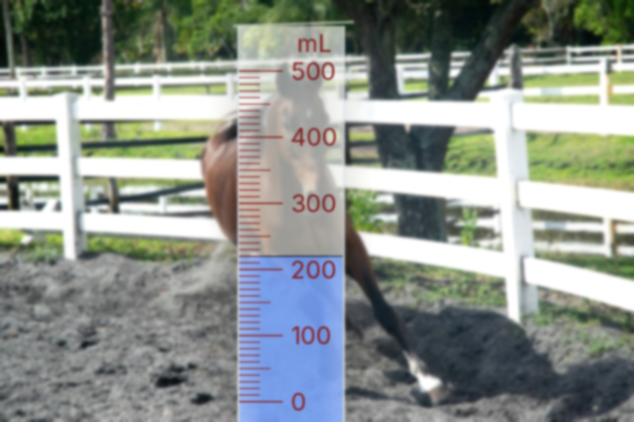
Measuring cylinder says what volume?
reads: 220 mL
